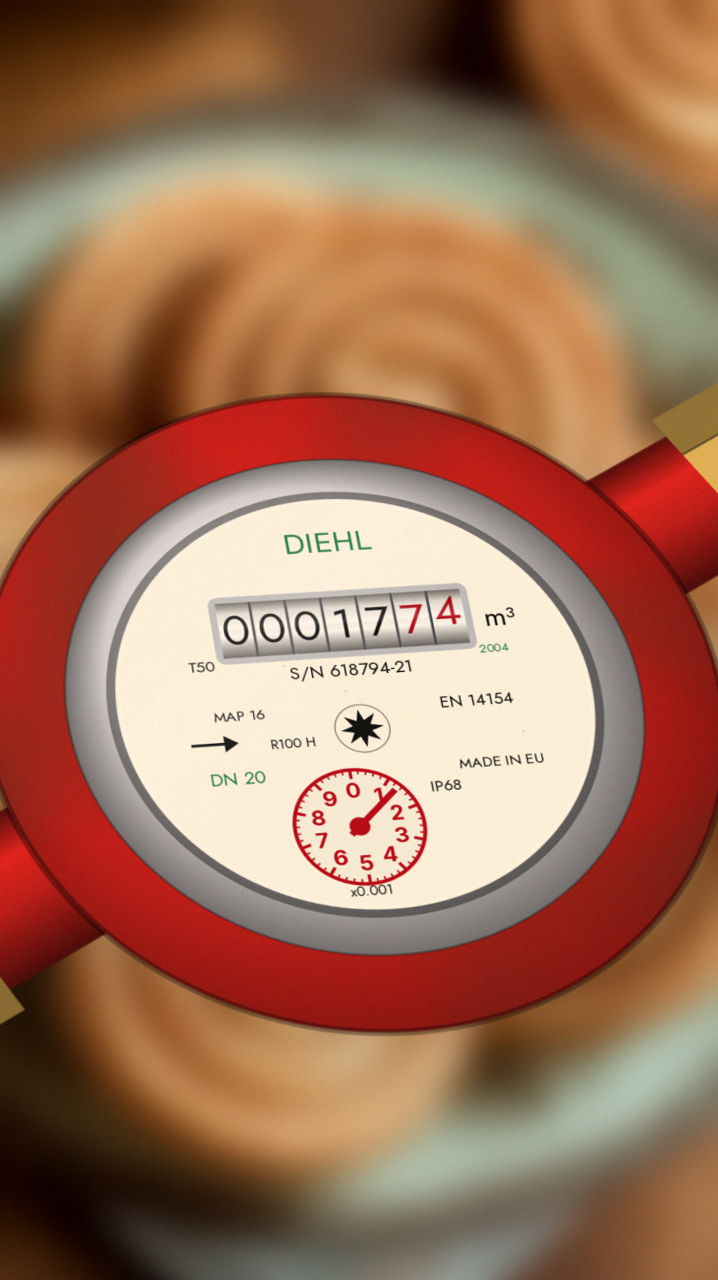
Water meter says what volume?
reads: 17.741 m³
